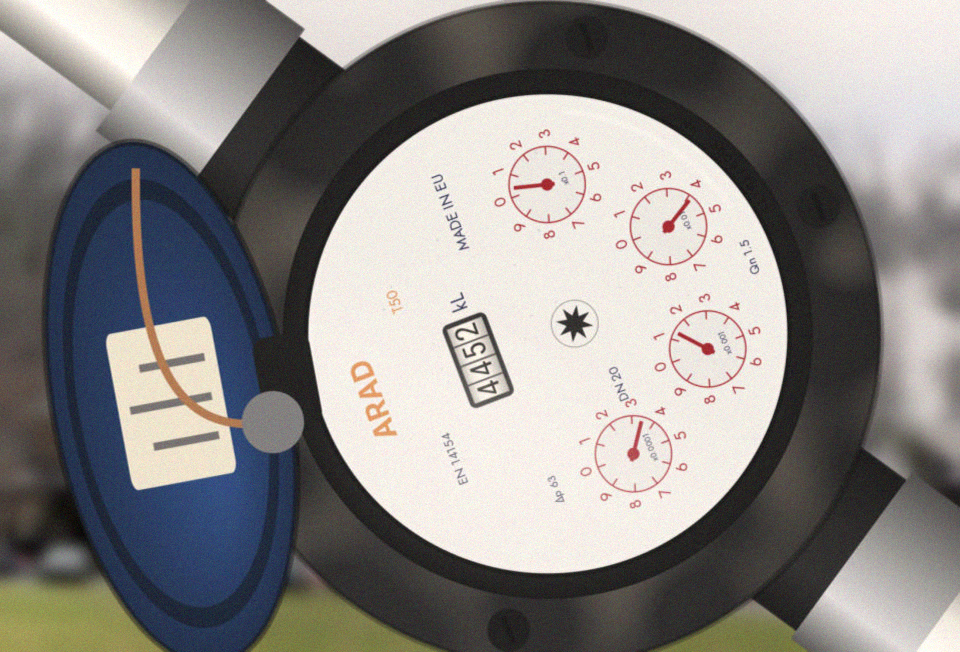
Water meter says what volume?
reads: 4452.0413 kL
